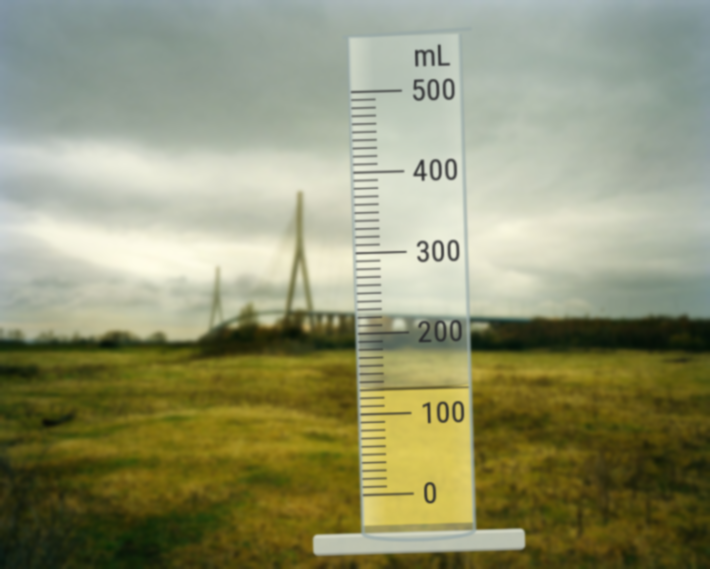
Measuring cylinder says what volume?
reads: 130 mL
